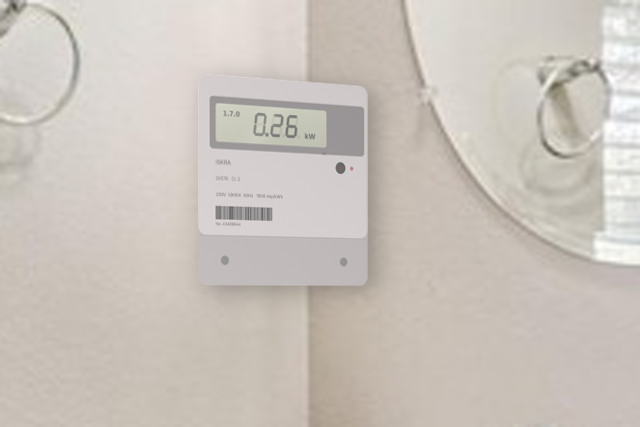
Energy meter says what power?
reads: 0.26 kW
